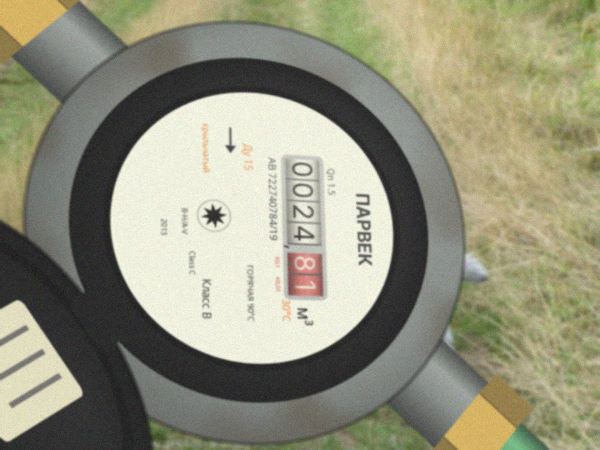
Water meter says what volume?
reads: 24.81 m³
